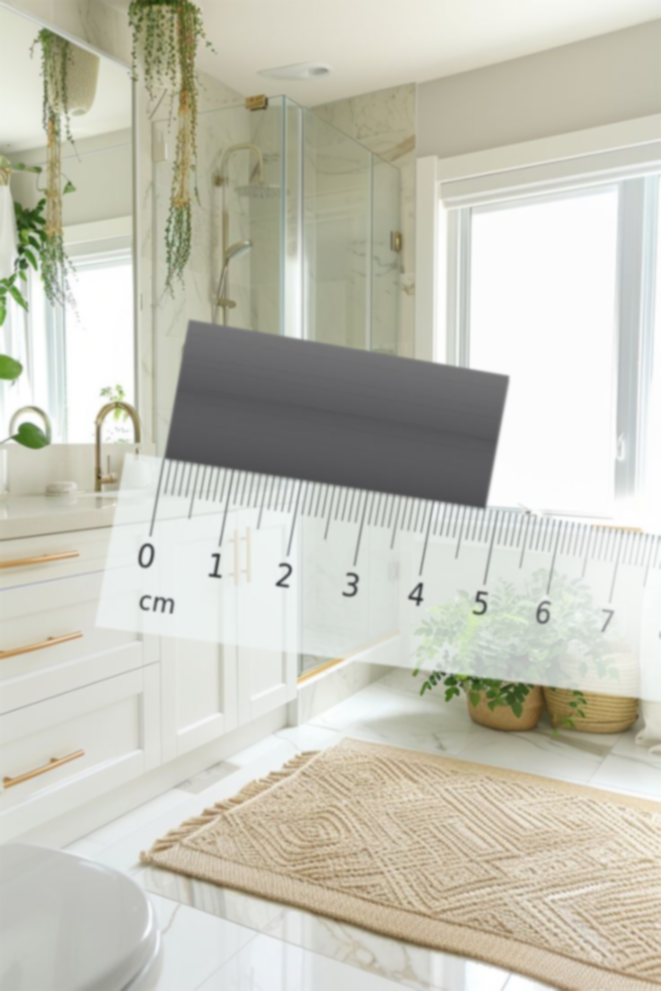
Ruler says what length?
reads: 4.8 cm
